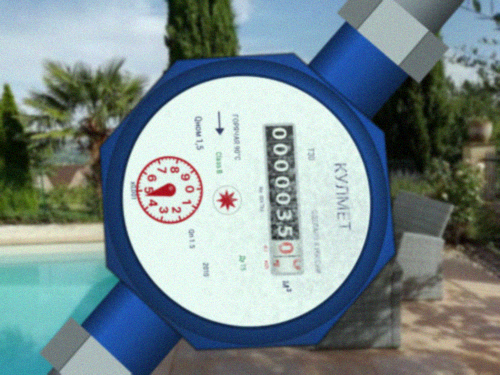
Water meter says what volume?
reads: 35.004 m³
